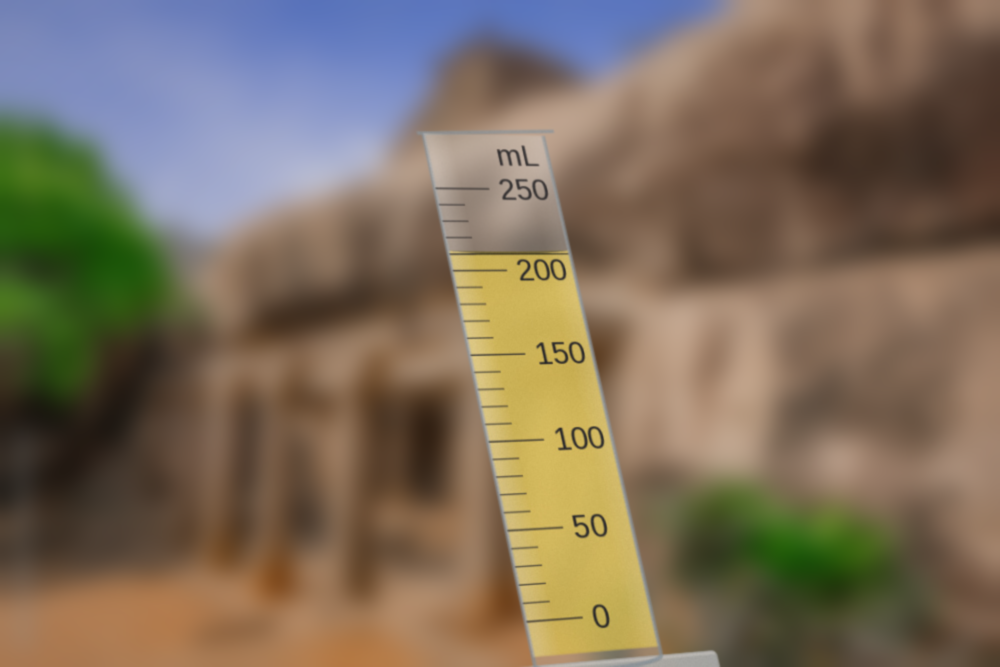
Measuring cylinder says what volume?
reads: 210 mL
